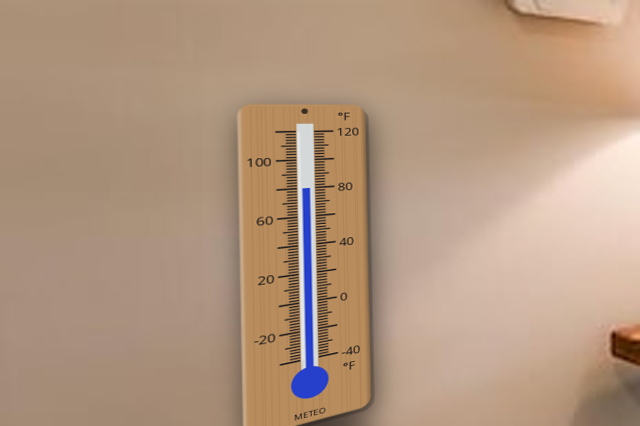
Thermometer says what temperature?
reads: 80 °F
